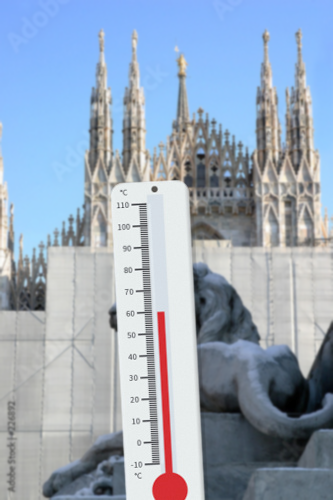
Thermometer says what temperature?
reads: 60 °C
